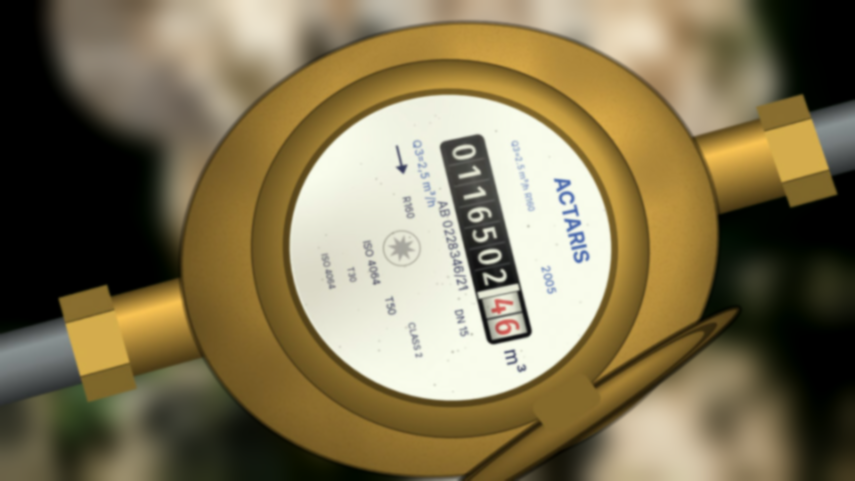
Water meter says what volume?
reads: 116502.46 m³
